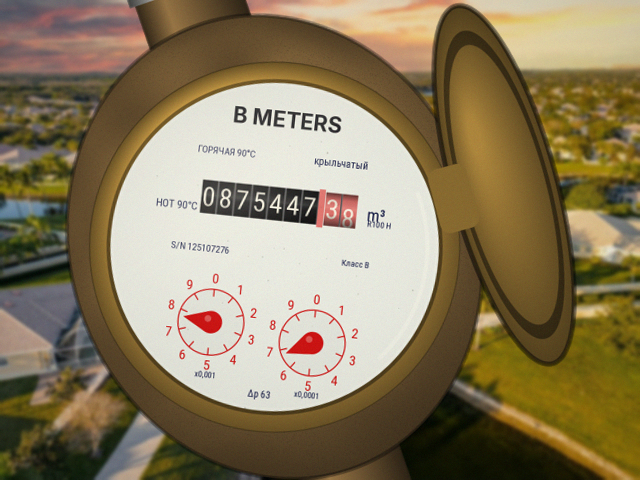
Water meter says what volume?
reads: 875447.3776 m³
